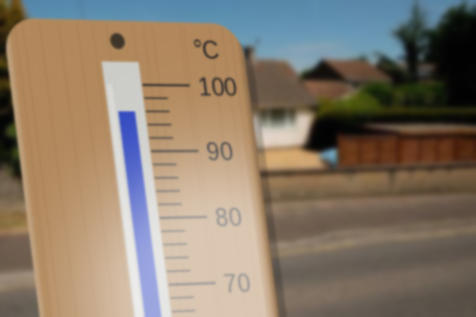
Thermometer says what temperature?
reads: 96 °C
